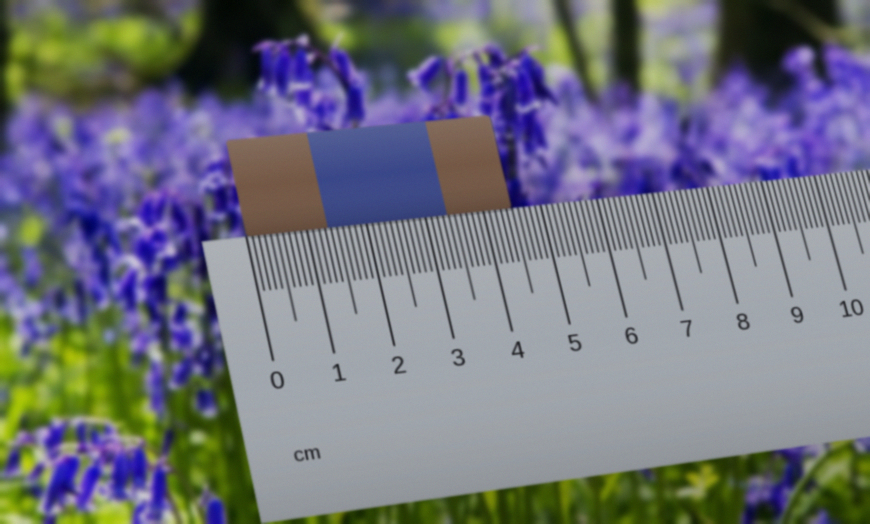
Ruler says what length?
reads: 4.5 cm
